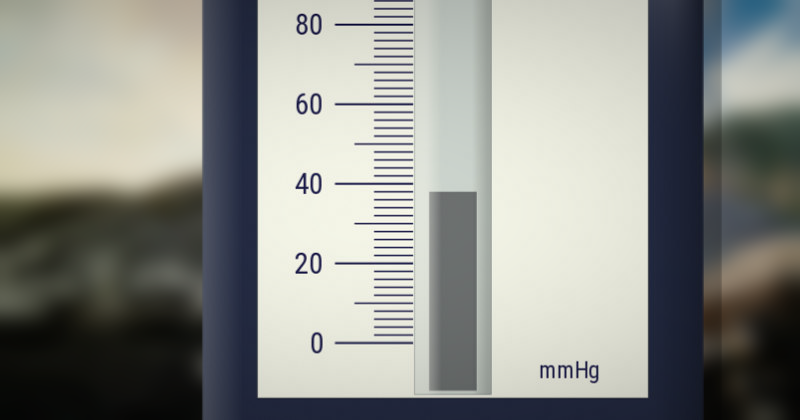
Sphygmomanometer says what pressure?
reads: 38 mmHg
